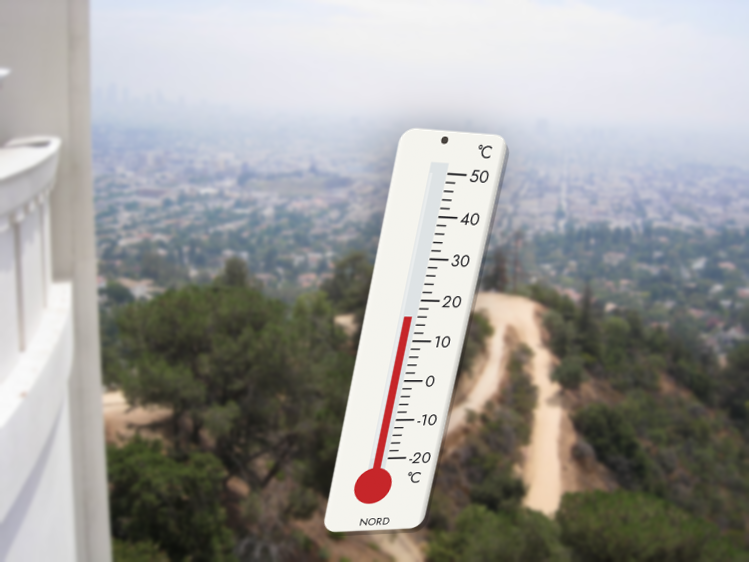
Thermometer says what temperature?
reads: 16 °C
